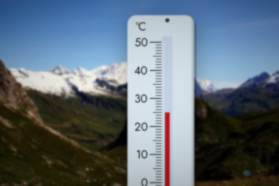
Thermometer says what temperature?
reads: 25 °C
